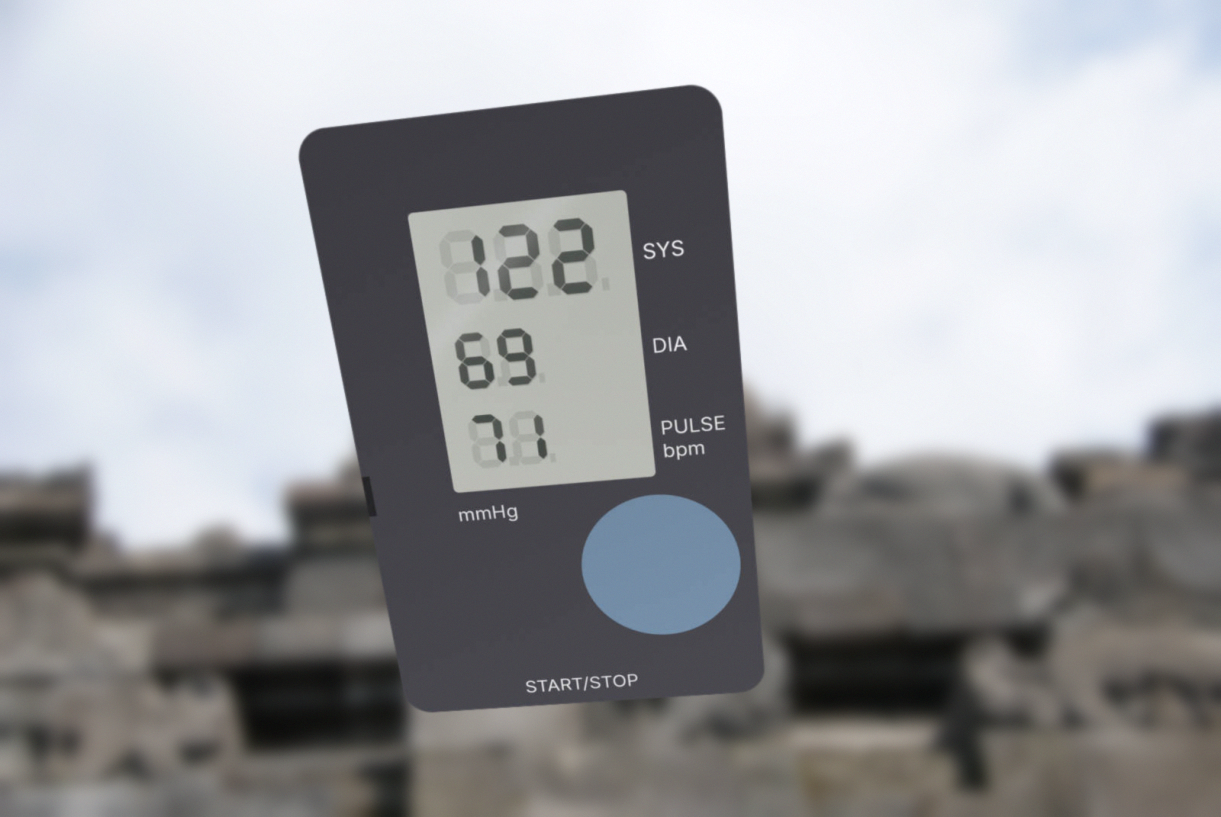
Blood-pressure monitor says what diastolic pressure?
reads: 69 mmHg
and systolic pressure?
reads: 122 mmHg
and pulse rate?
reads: 71 bpm
